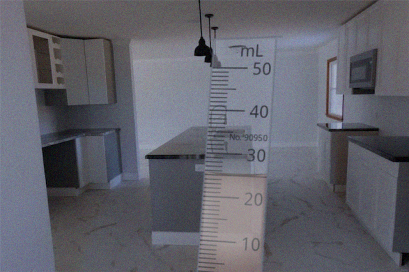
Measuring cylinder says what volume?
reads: 25 mL
